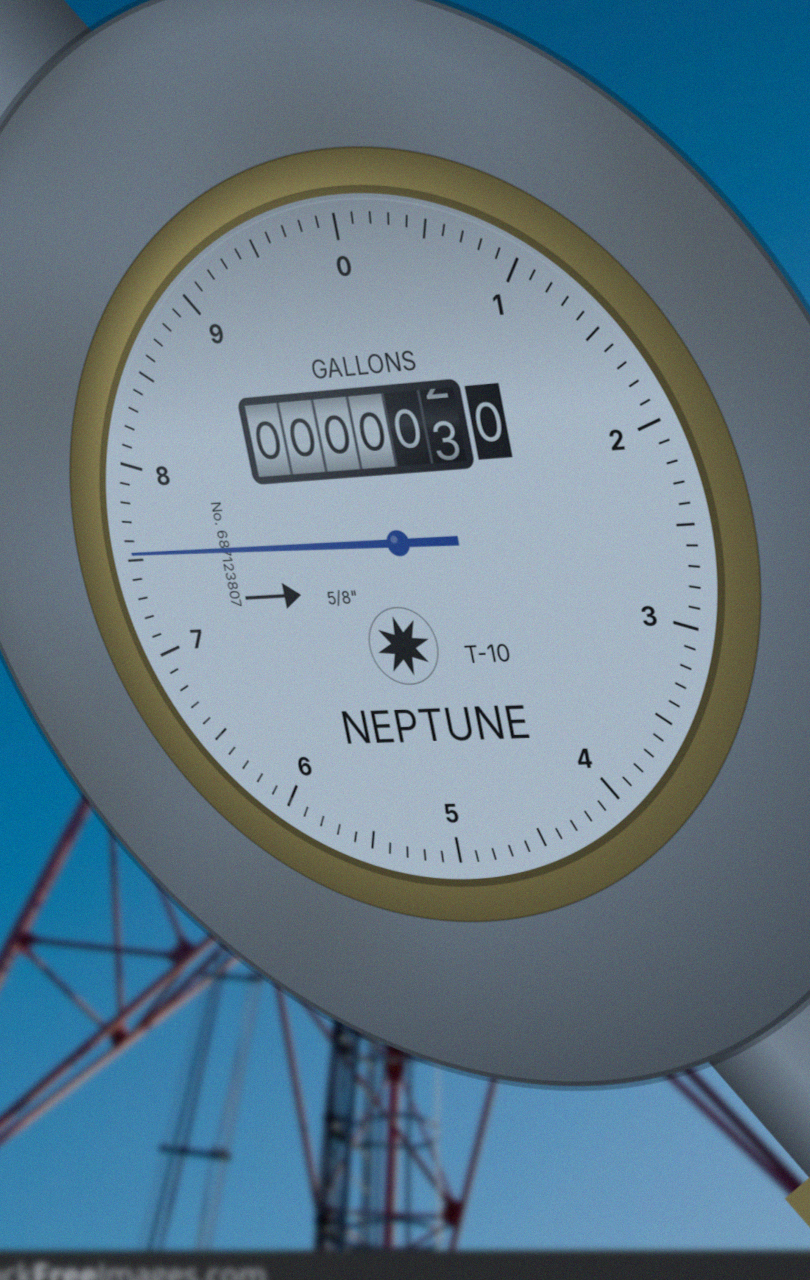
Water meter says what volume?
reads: 27.5 gal
